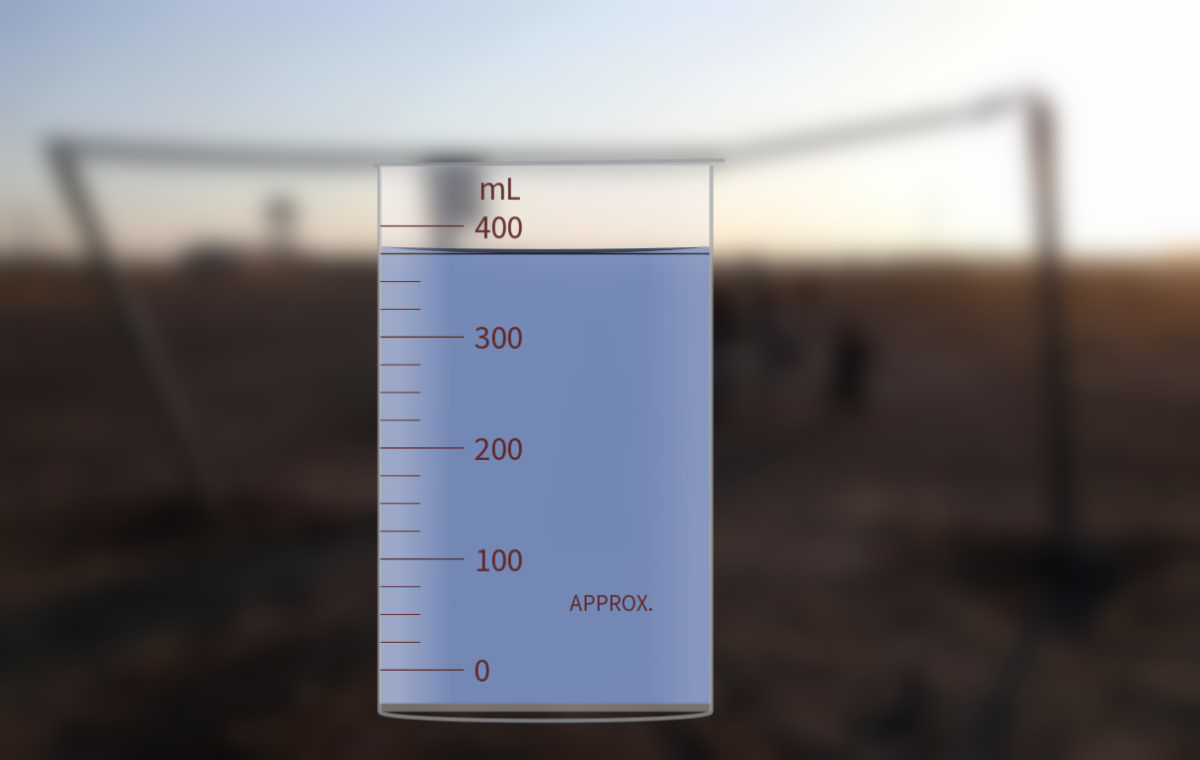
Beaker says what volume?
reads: 375 mL
